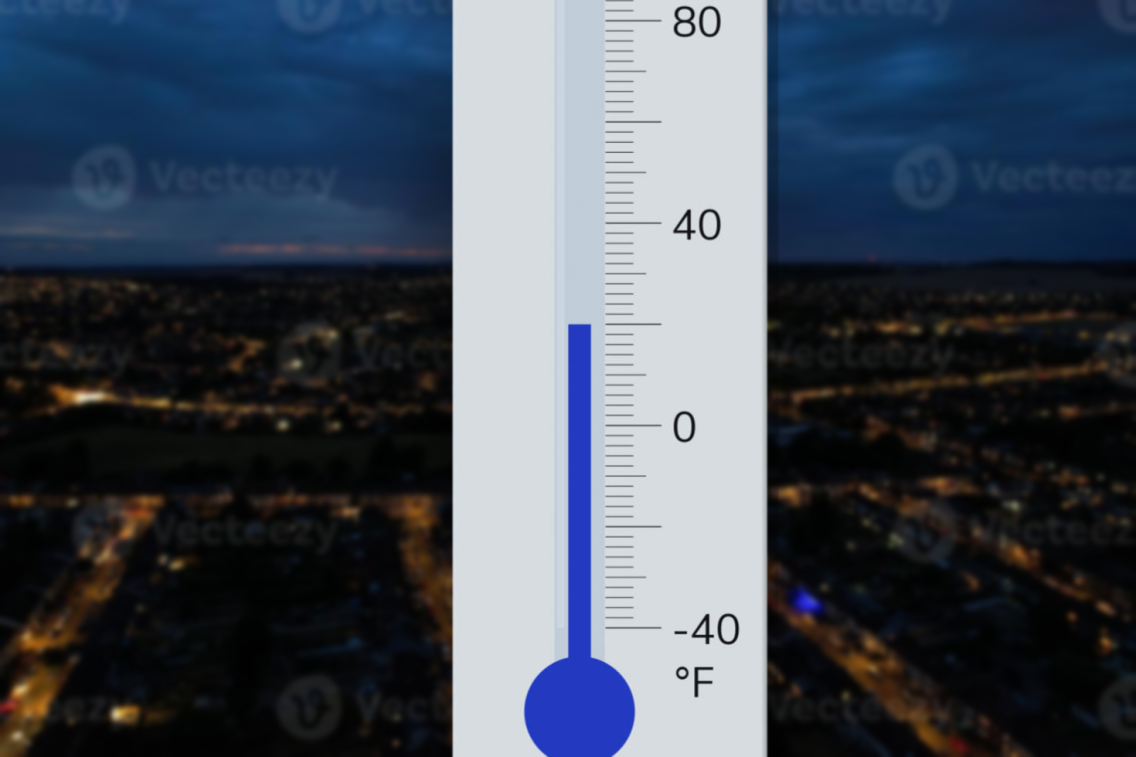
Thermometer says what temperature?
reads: 20 °F
